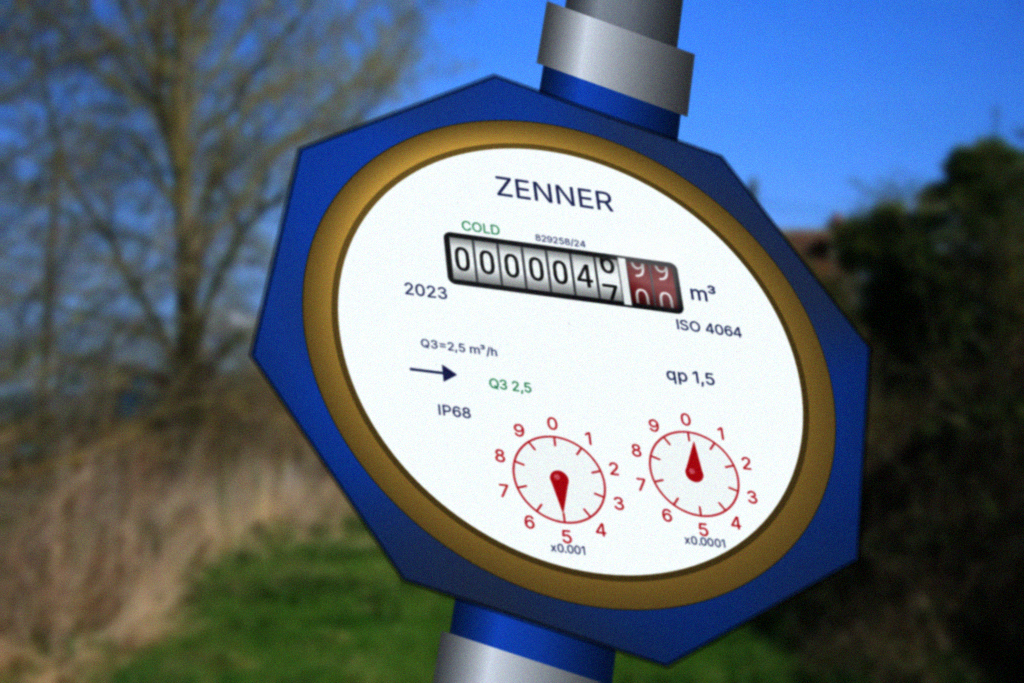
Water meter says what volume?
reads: 46.9950 m³
